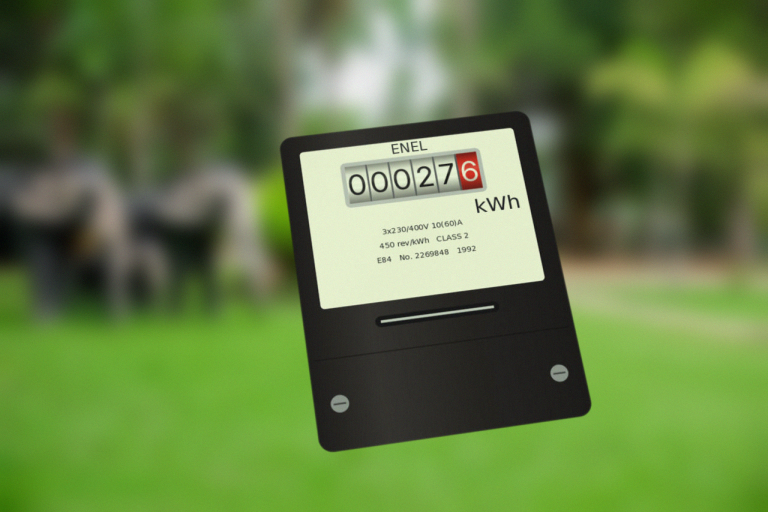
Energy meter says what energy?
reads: 27.6 kWh
